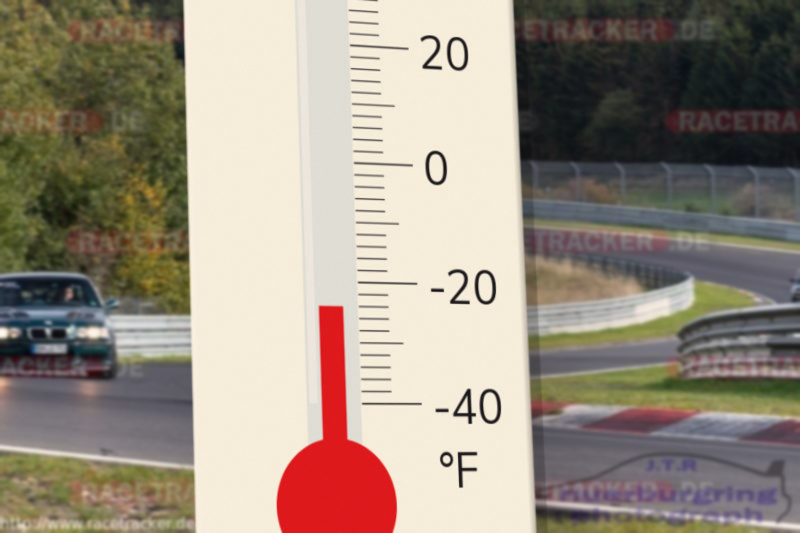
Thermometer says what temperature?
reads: -24 °F
